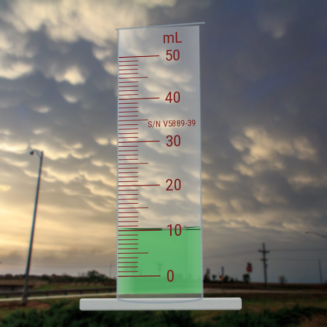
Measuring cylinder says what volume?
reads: 10 mL
